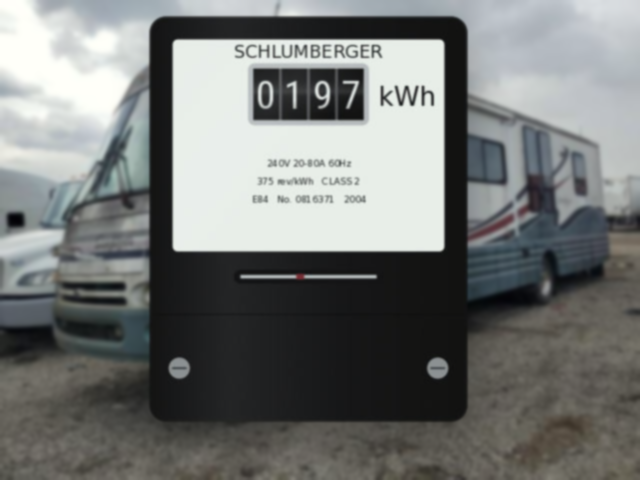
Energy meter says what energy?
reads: 197 kWh
